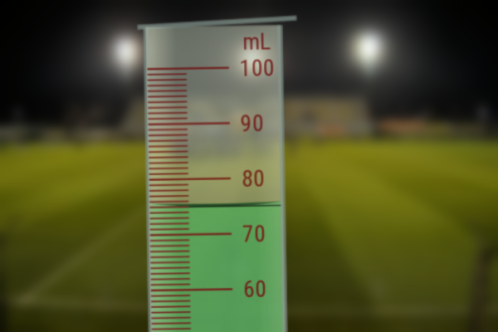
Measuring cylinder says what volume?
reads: 75 mL
